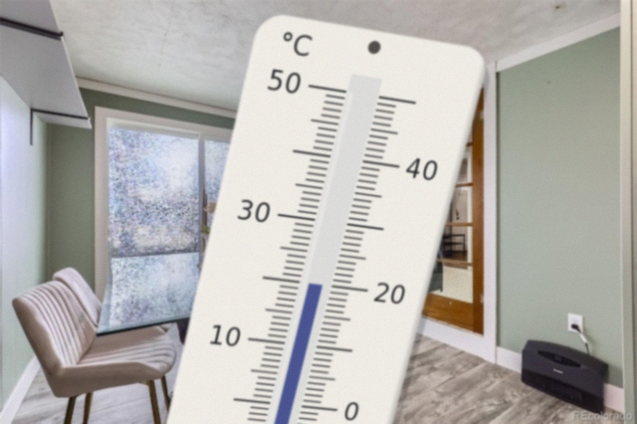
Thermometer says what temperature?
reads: 20 °C
